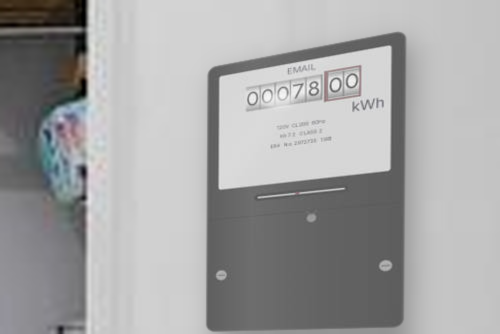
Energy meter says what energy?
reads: 78.00 kWh
